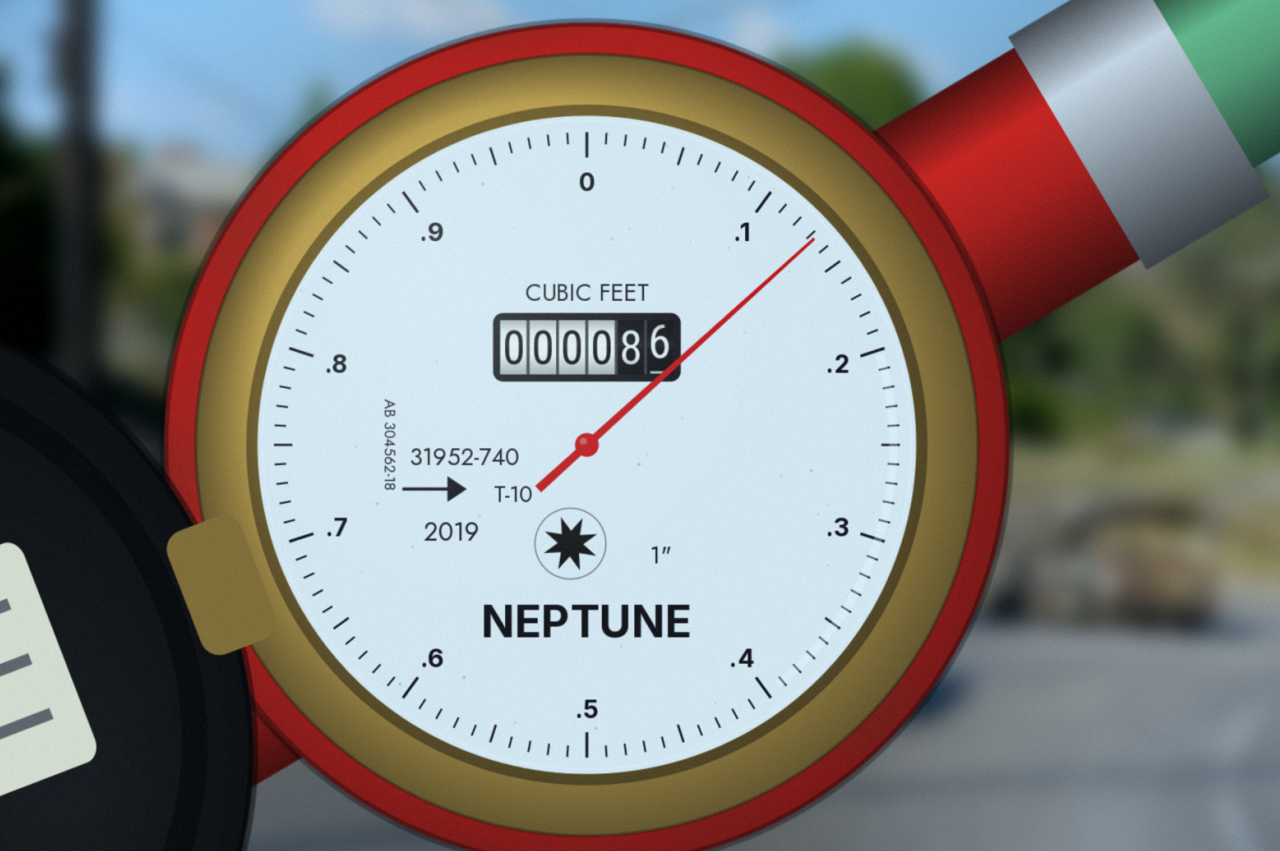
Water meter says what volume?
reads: 86.13 ft³
